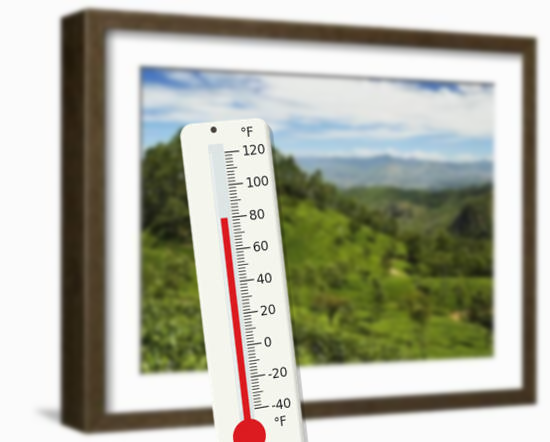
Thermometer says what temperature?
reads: 80 °F
